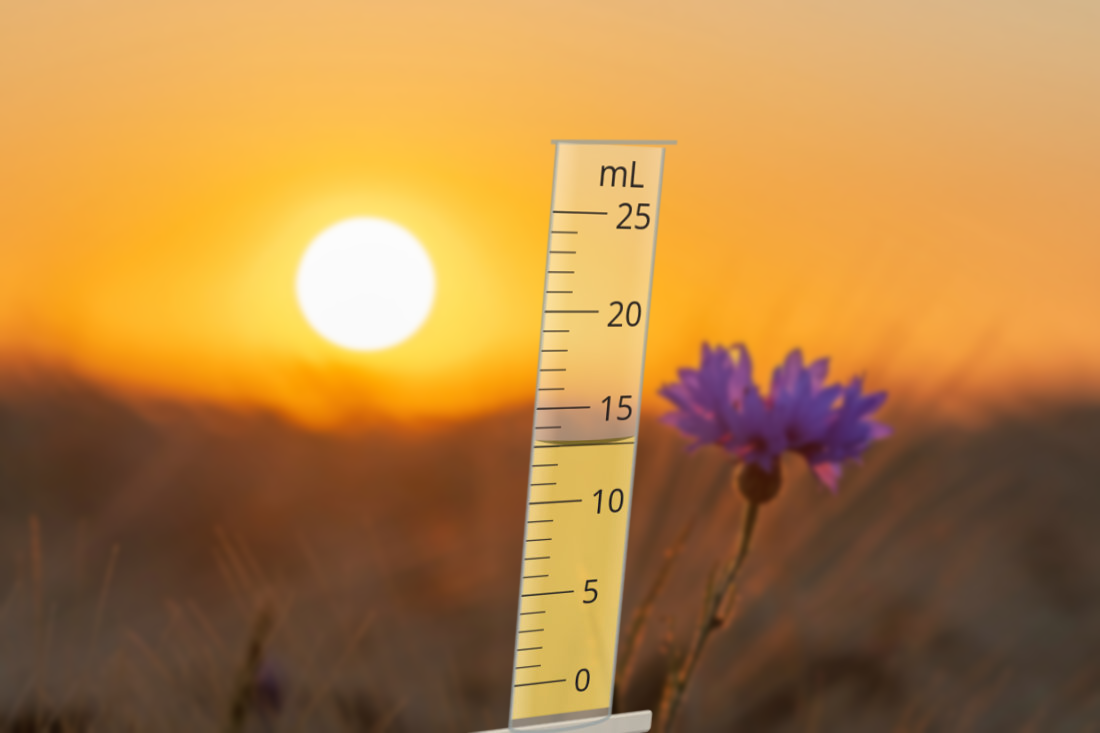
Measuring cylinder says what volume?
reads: 13 mL
